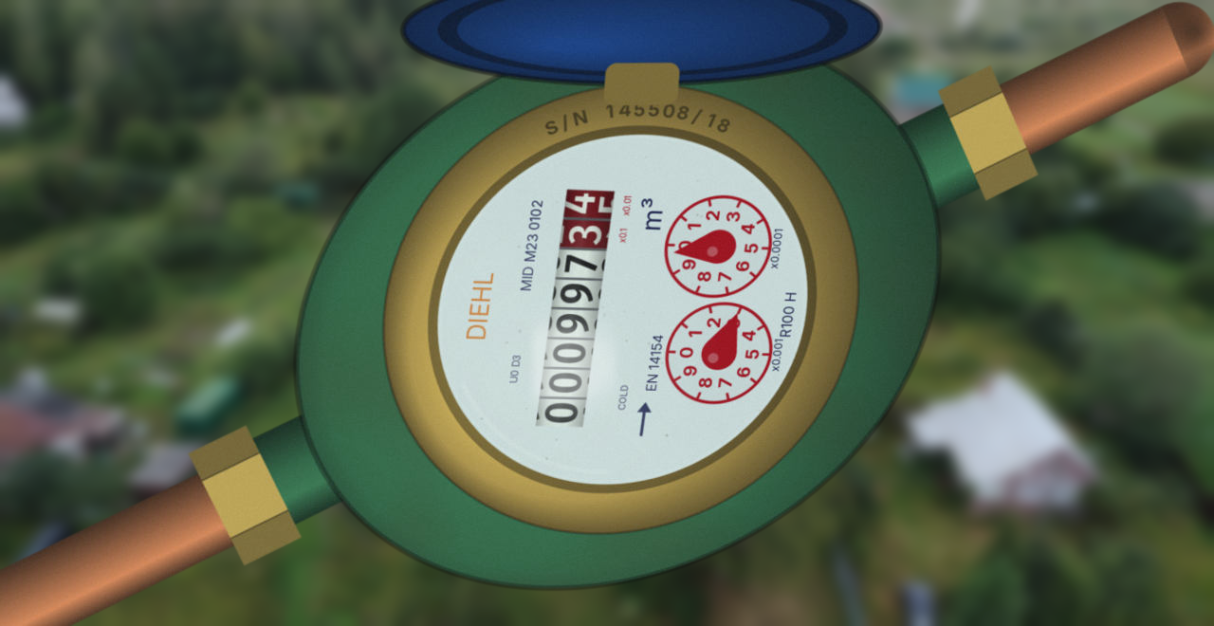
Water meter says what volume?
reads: 997.3429 m³
